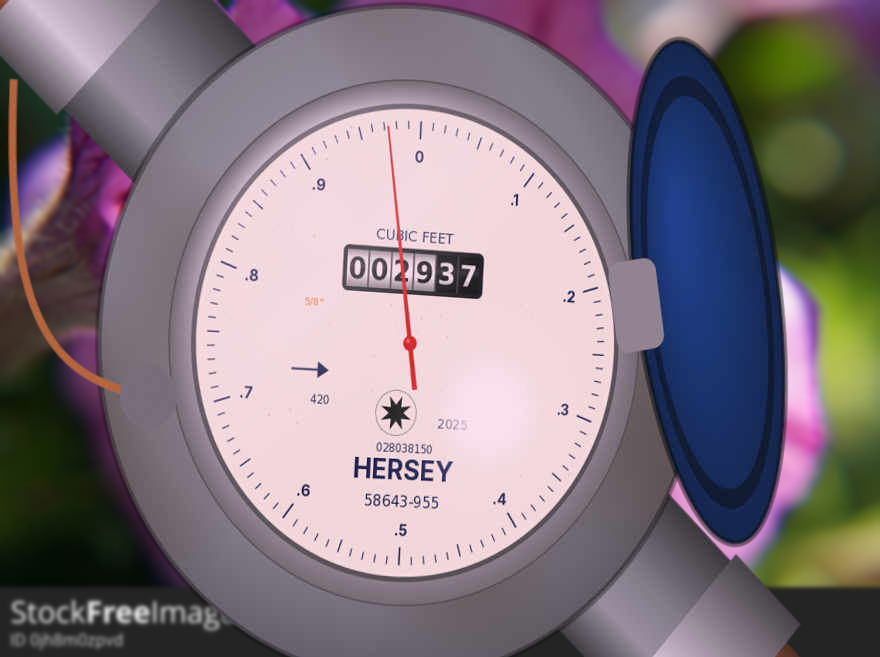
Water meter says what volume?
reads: 2936.97 ft³
